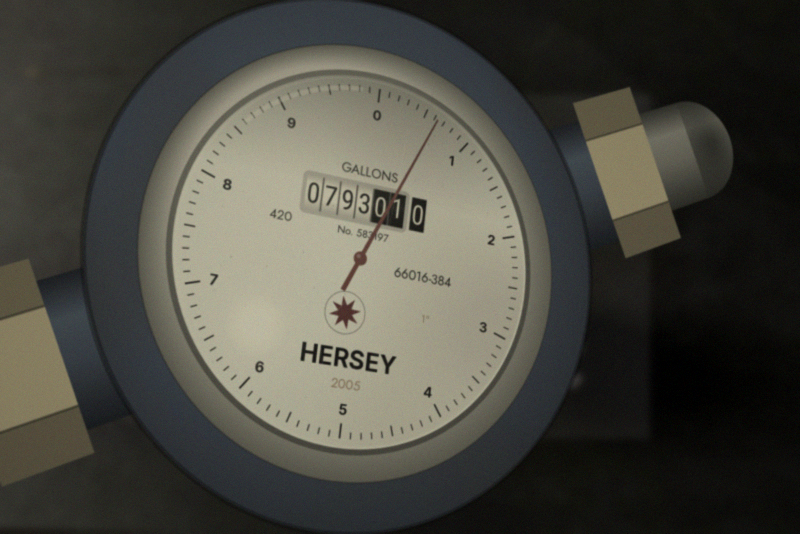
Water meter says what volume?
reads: 793010.6 gal
